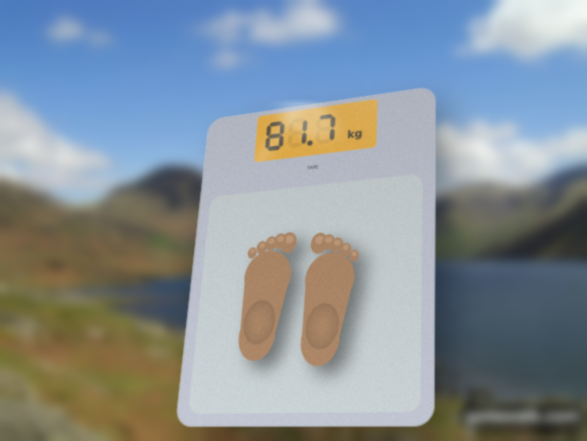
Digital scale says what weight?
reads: 81.7 kg
